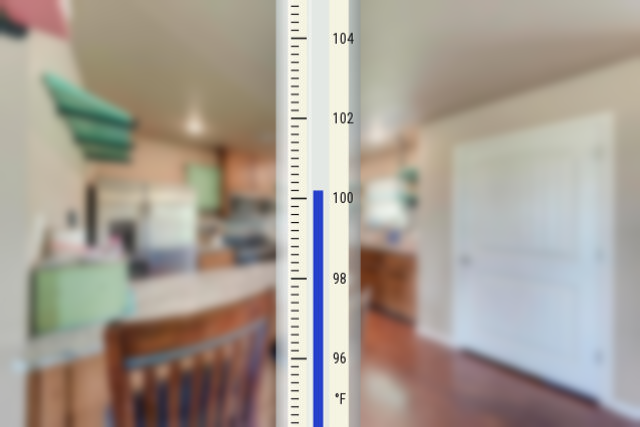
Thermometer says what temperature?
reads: 100.2 °F
